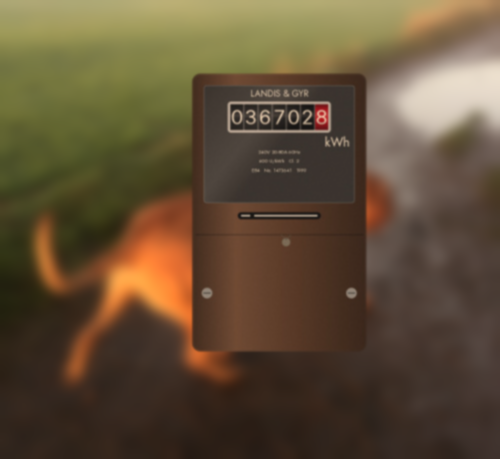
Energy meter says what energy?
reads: 36702.8 kWh
